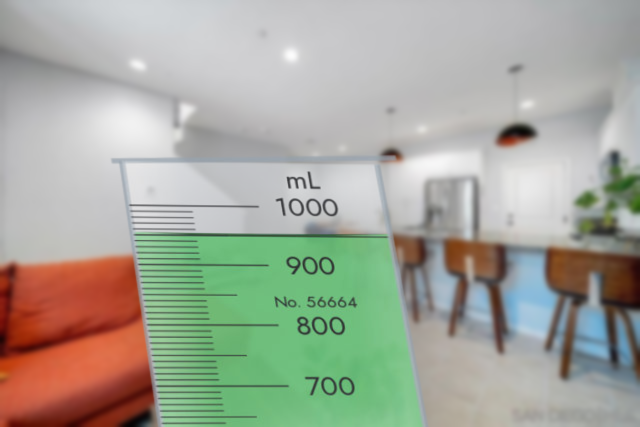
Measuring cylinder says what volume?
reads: 950 mL
